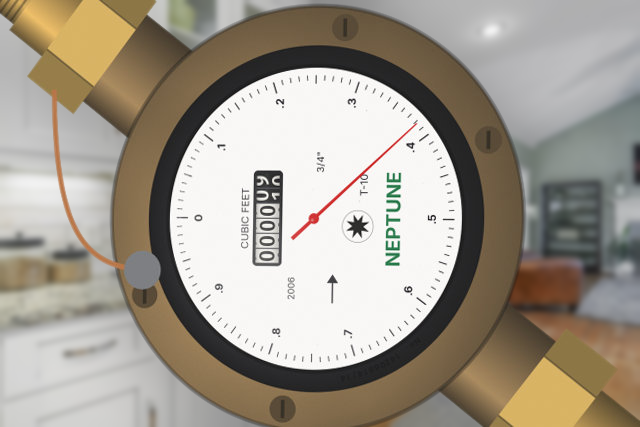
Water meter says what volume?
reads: 9.38 ft³
